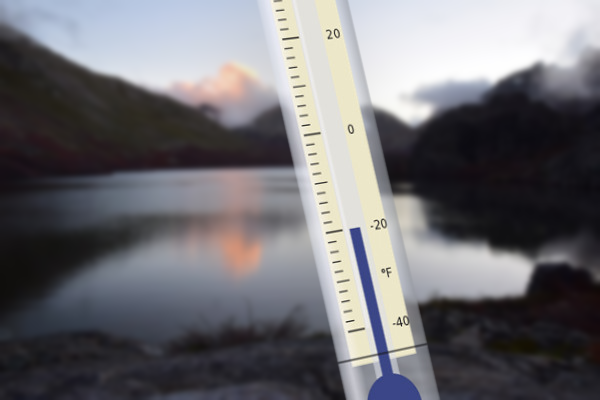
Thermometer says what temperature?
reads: -20 °F
